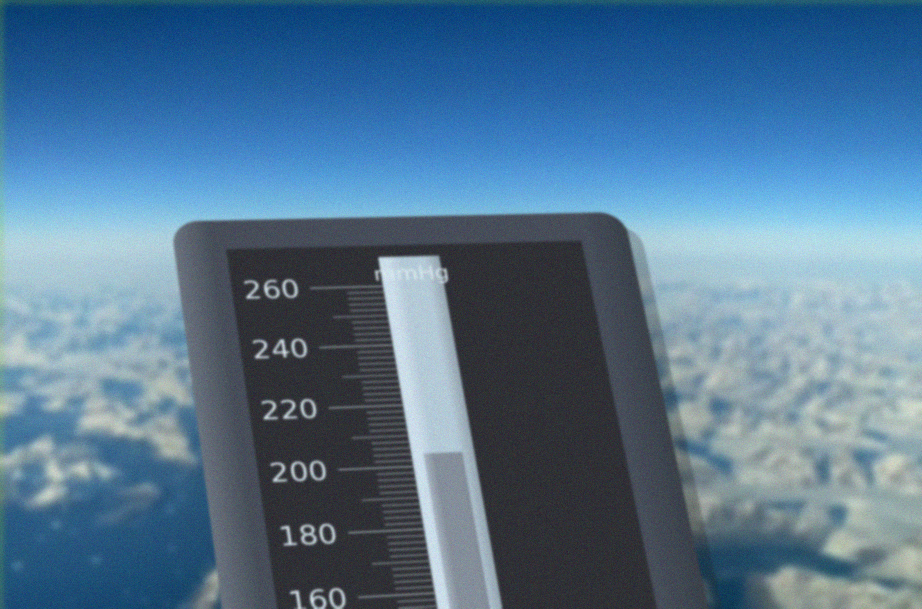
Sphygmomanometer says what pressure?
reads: 204 mmHg
